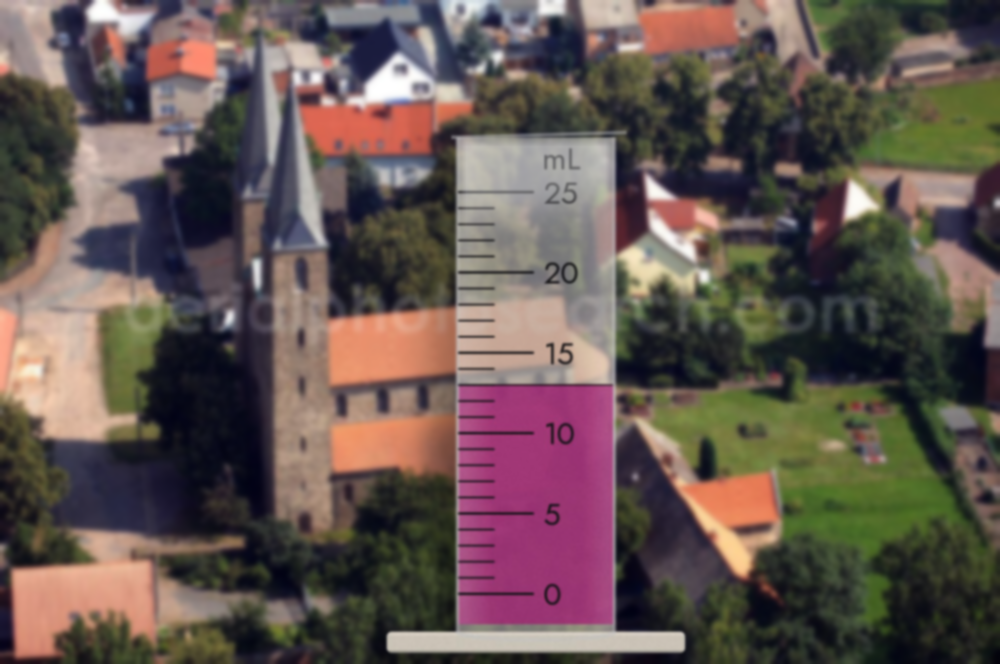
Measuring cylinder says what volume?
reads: 13 mL
